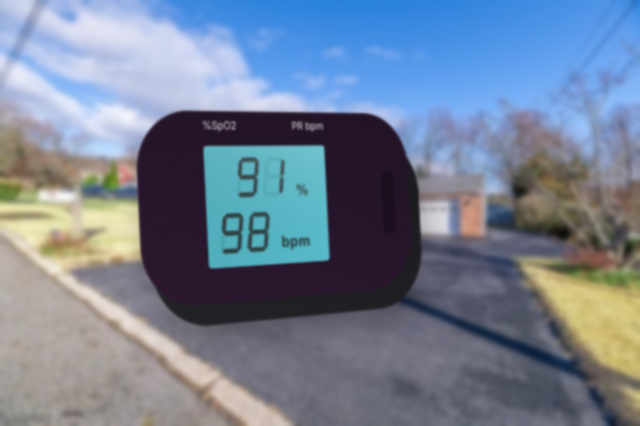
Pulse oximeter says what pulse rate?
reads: 98 bpm
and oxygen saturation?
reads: 91 %
